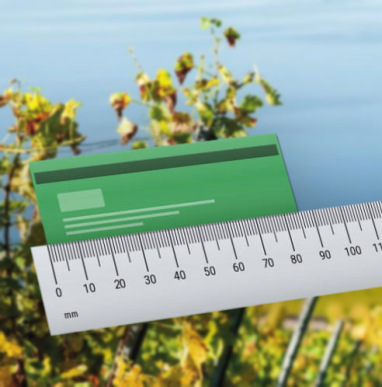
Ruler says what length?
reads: 85 mm
